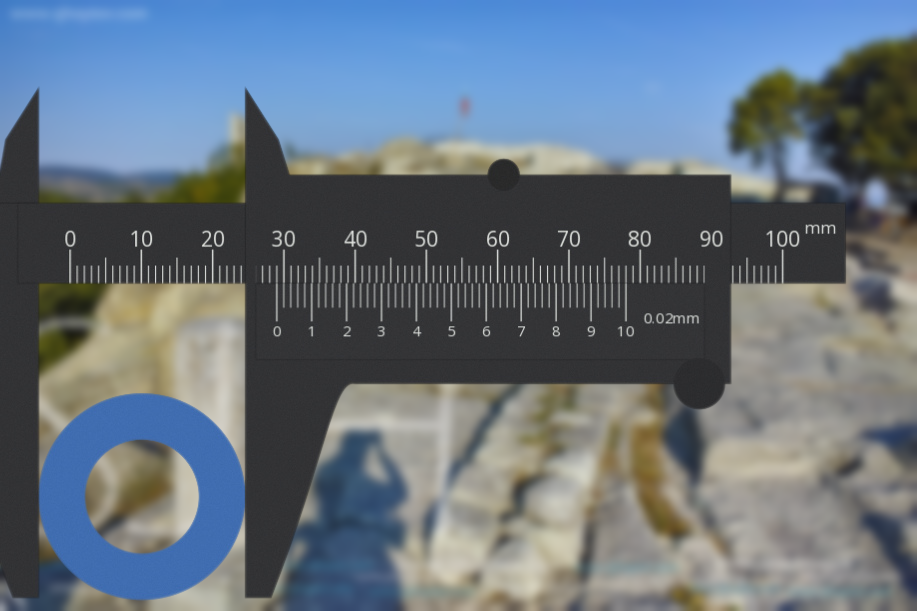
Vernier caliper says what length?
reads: 29.0 mm
